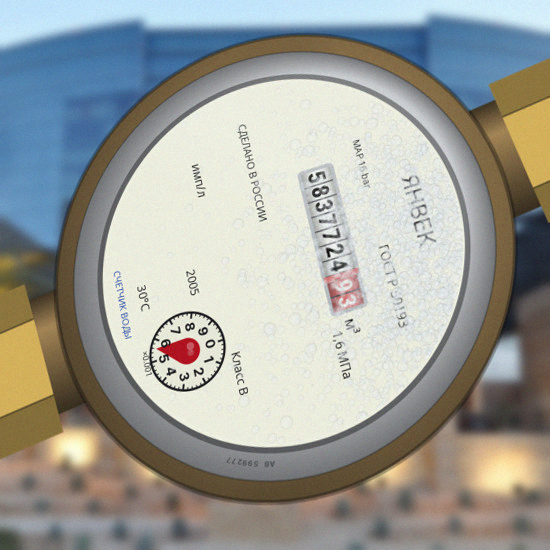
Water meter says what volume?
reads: 5837724.935 m³
